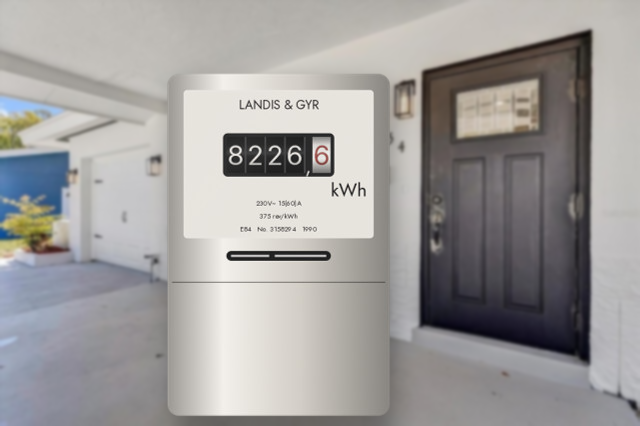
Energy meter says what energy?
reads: 8226.6 kWh
